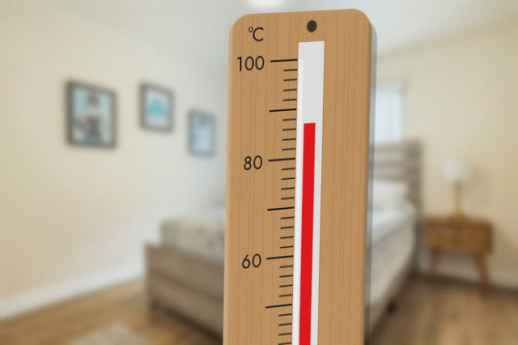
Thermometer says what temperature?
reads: 87 °C
